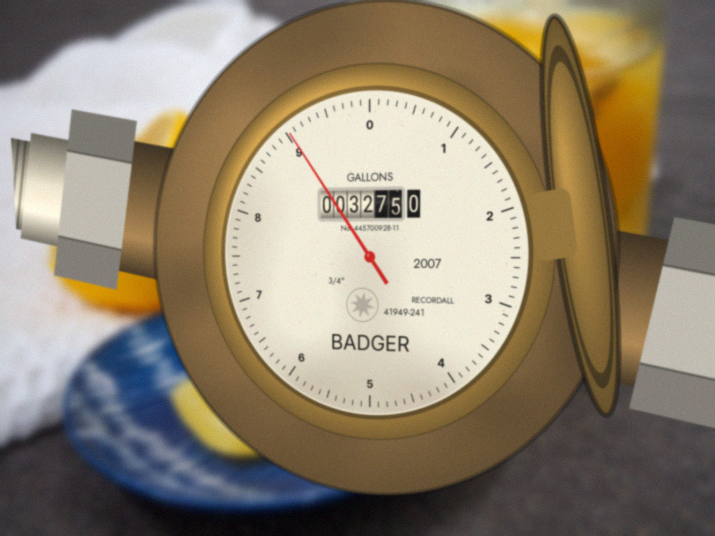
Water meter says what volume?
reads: 32749.0 gal
